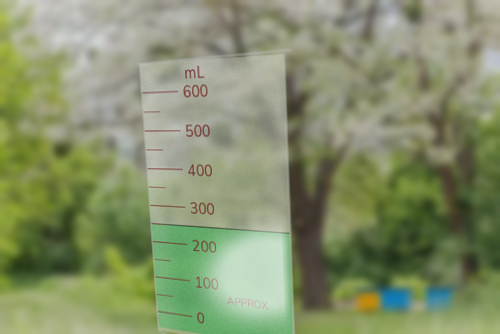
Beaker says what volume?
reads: 250 mL
